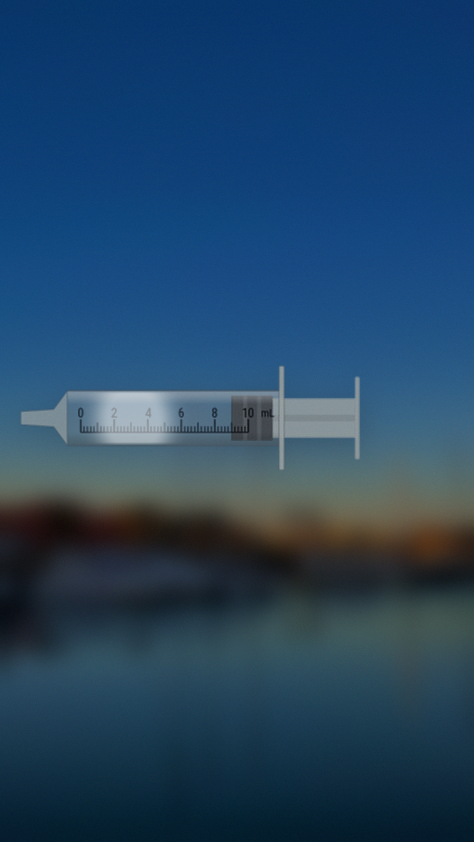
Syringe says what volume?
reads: 9 mL
